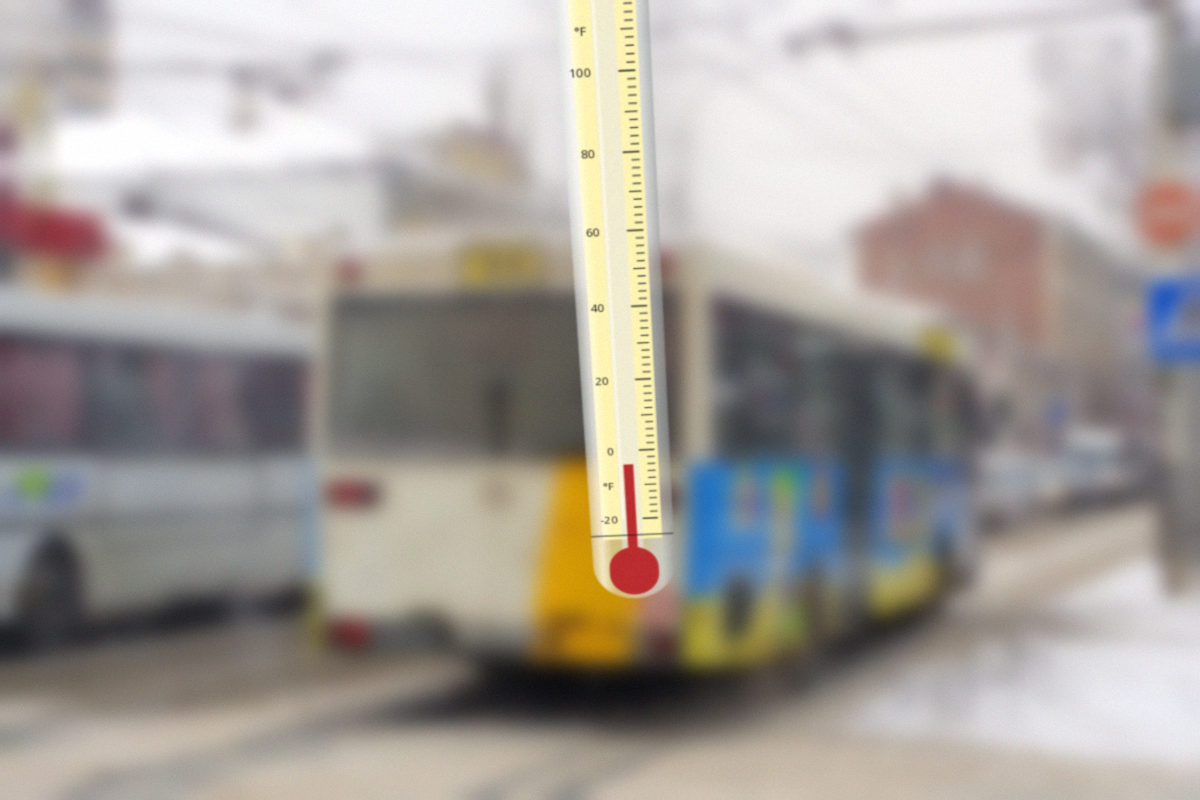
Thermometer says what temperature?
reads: -4 °F
